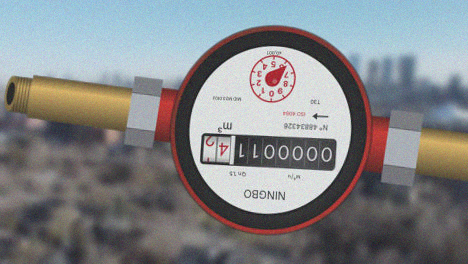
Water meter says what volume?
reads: 11.416 m³
